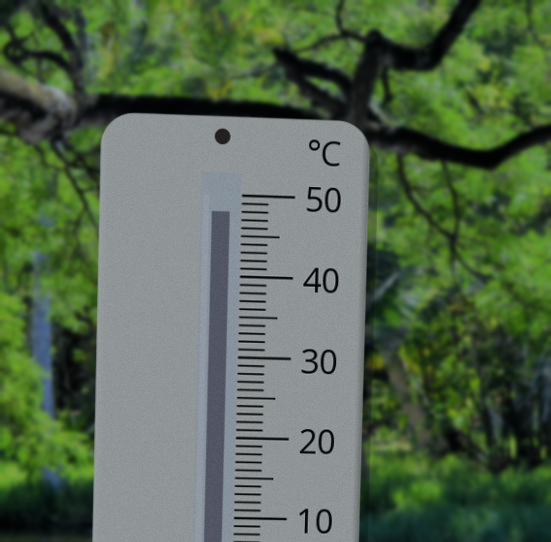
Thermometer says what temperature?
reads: 48 °C
